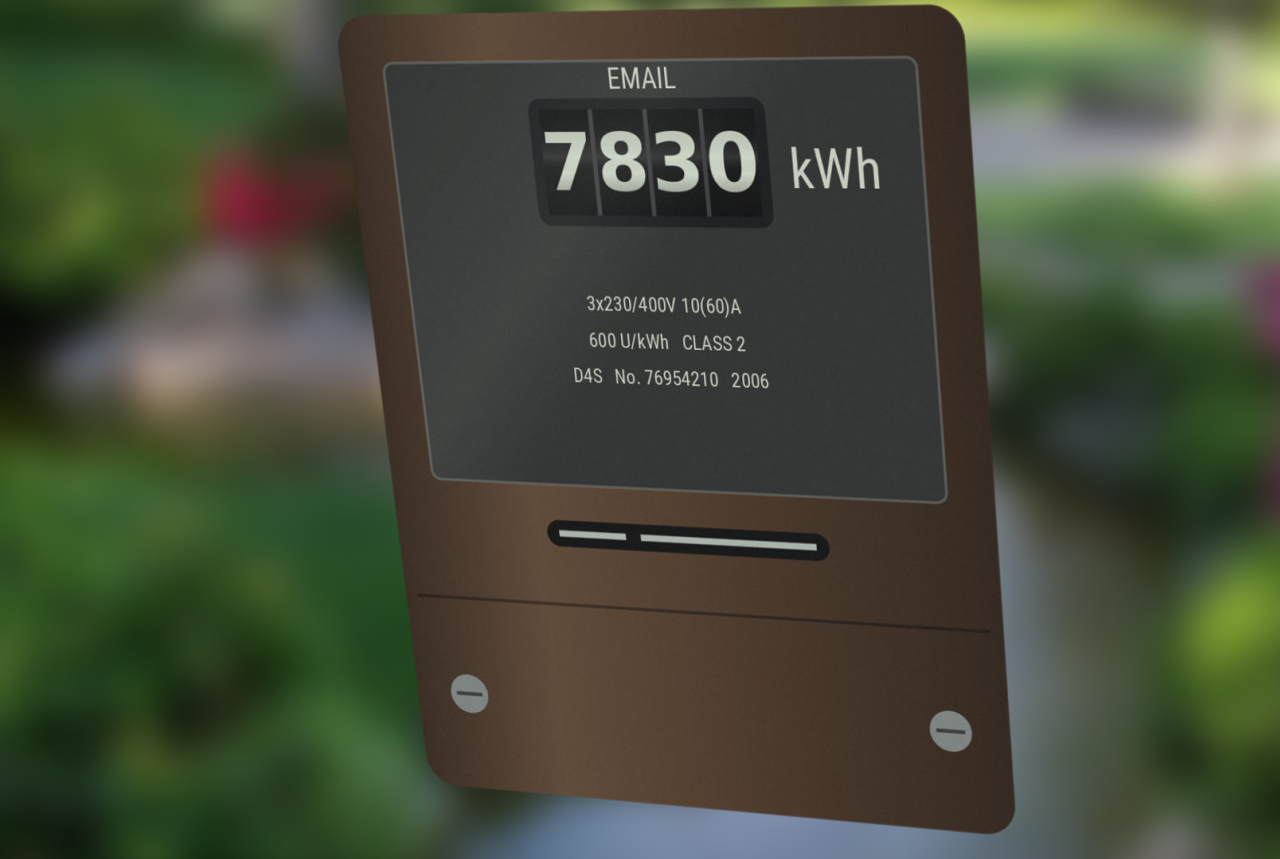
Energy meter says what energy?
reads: 7830 kWh
